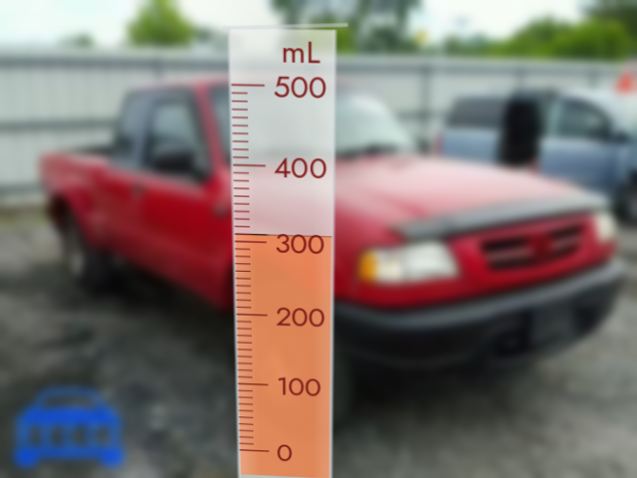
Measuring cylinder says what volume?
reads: 310 mL
